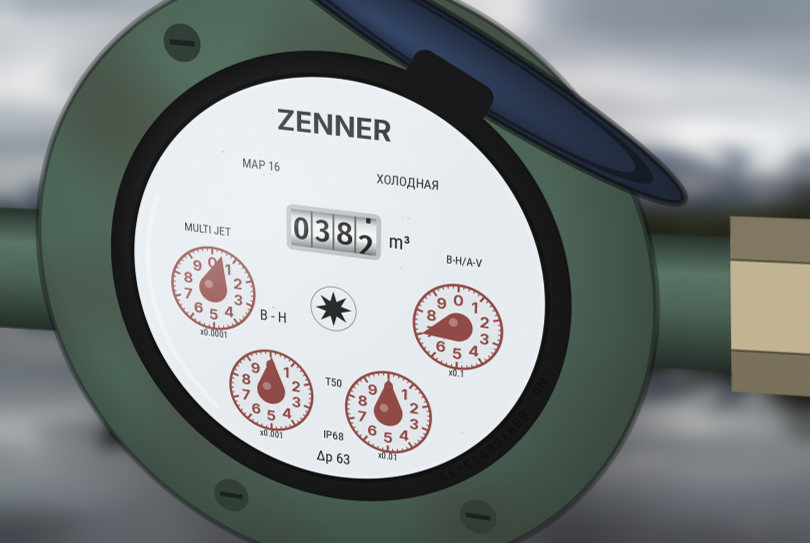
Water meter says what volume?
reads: 381.7000 m³
